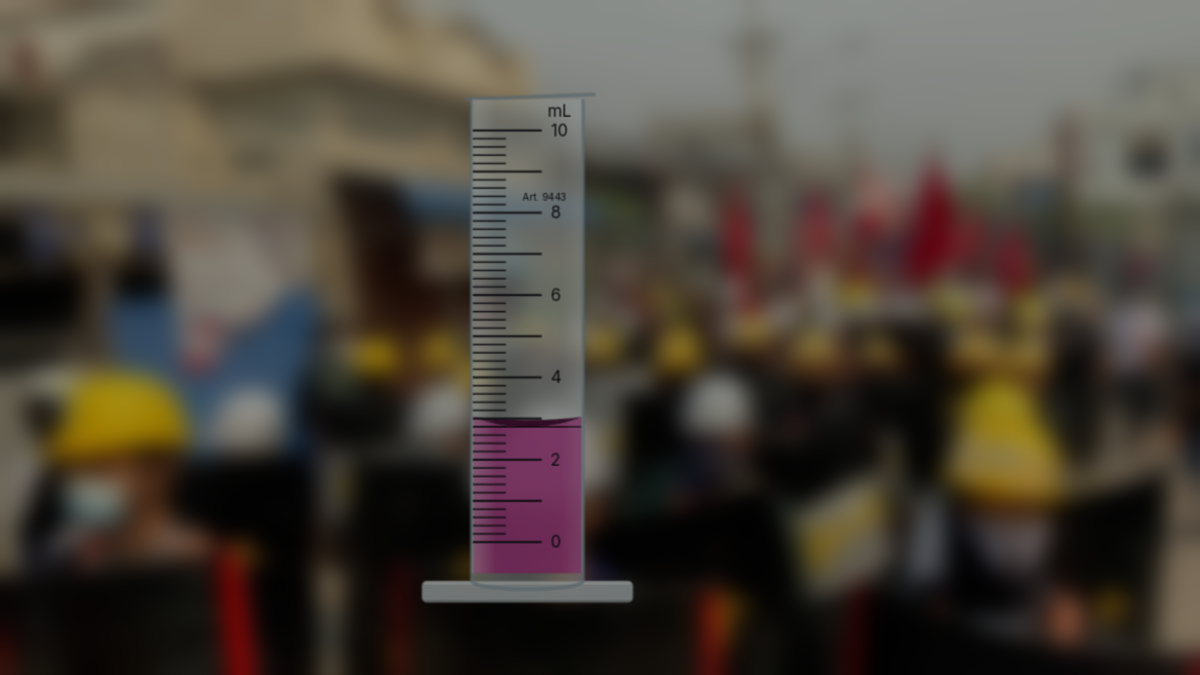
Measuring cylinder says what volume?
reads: 2.8 mL
